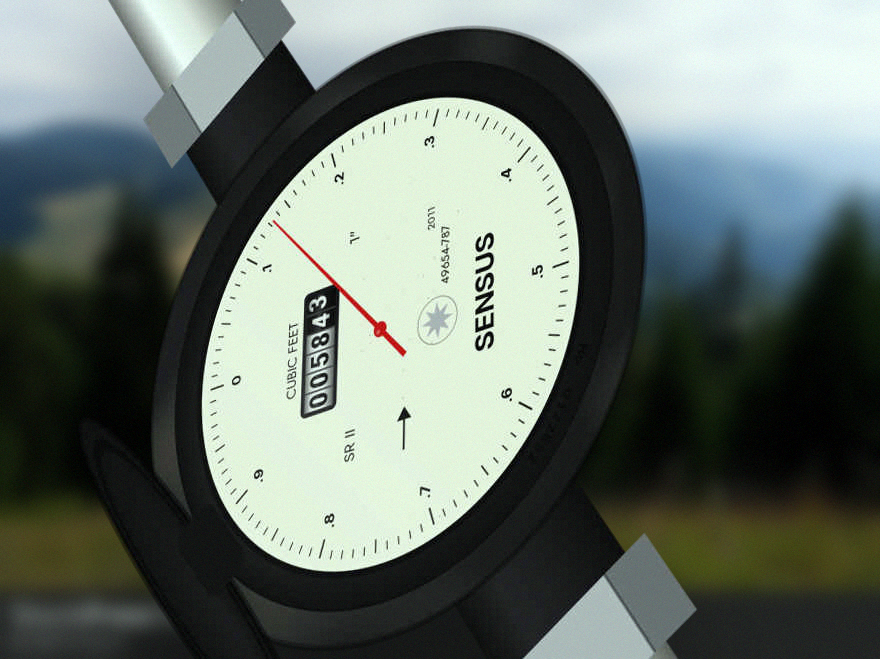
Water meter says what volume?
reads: 5843.13 ft³
